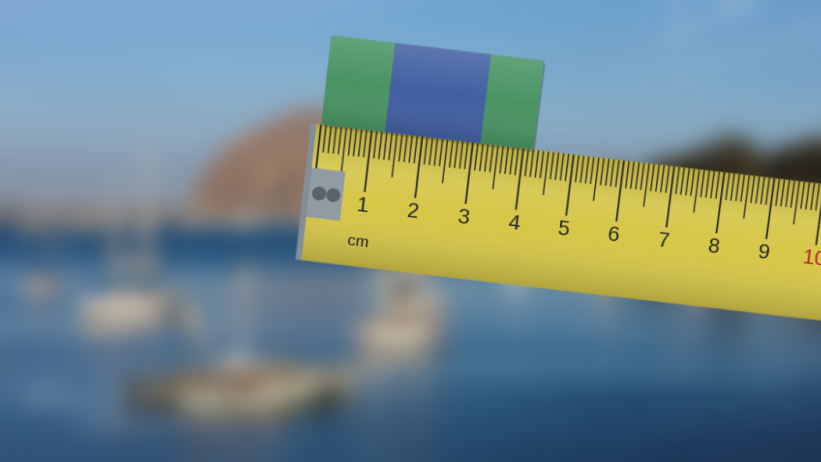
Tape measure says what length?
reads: 4.2 cm
